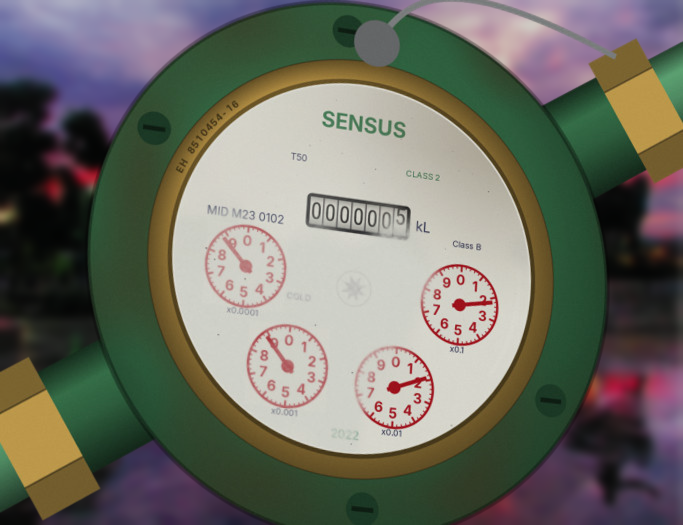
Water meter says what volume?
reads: 5.2188 kL
